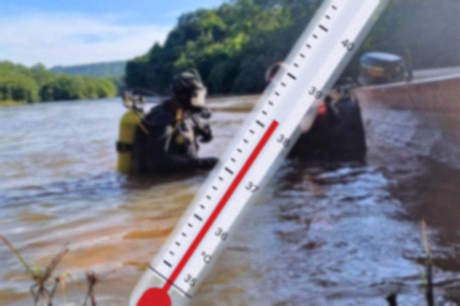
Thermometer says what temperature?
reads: 38.2 °C
